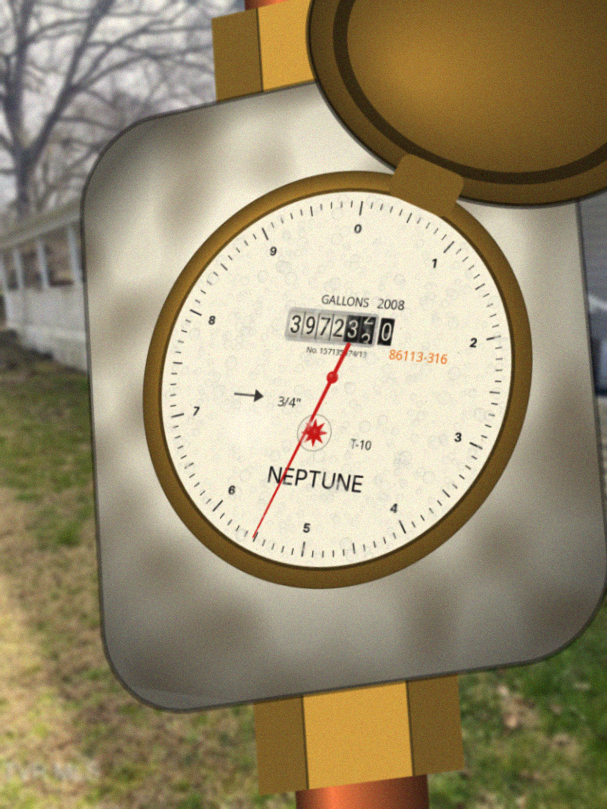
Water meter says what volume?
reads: 3972325.5 gal
